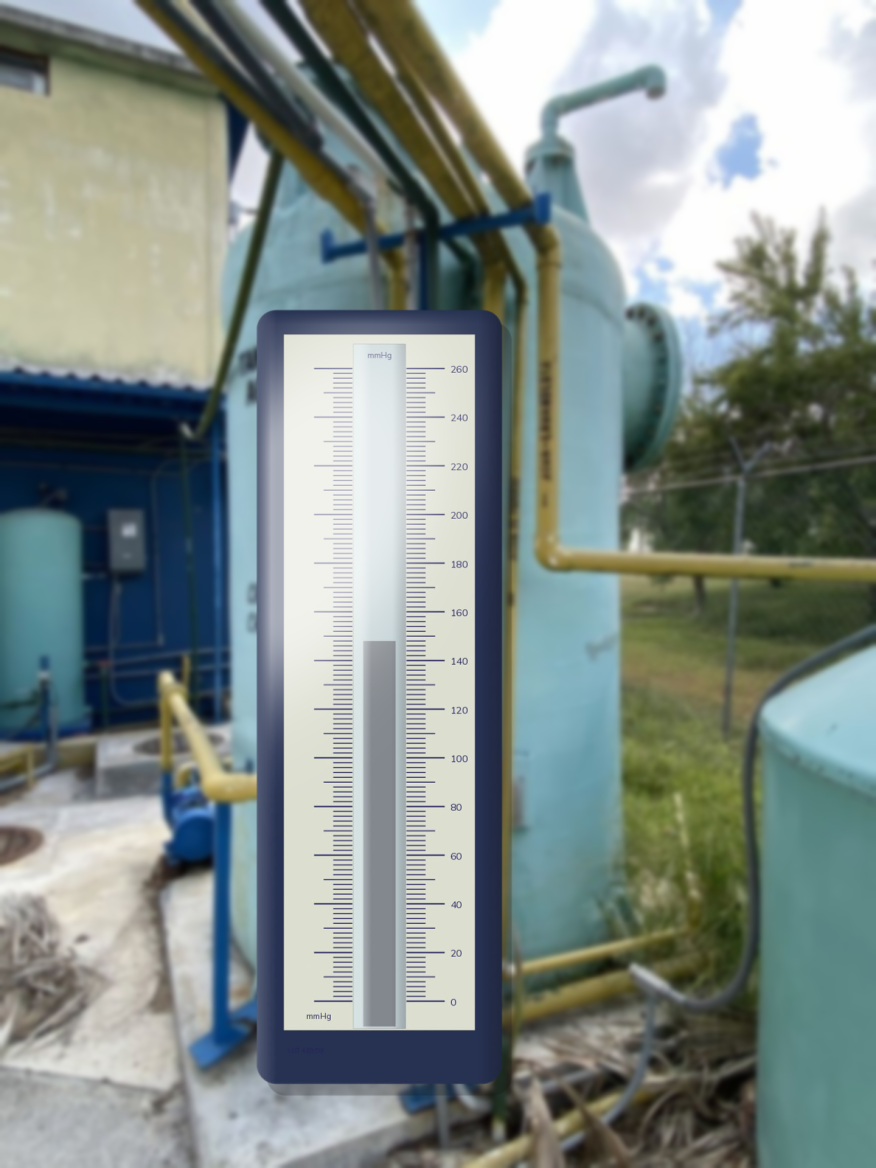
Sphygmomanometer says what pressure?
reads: 148 mmHg
